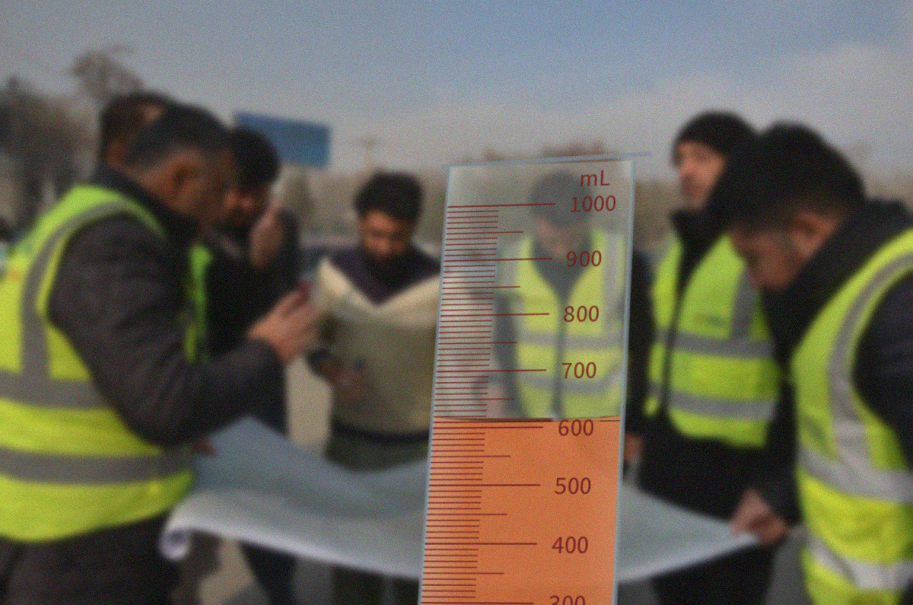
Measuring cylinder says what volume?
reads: 610 mL
